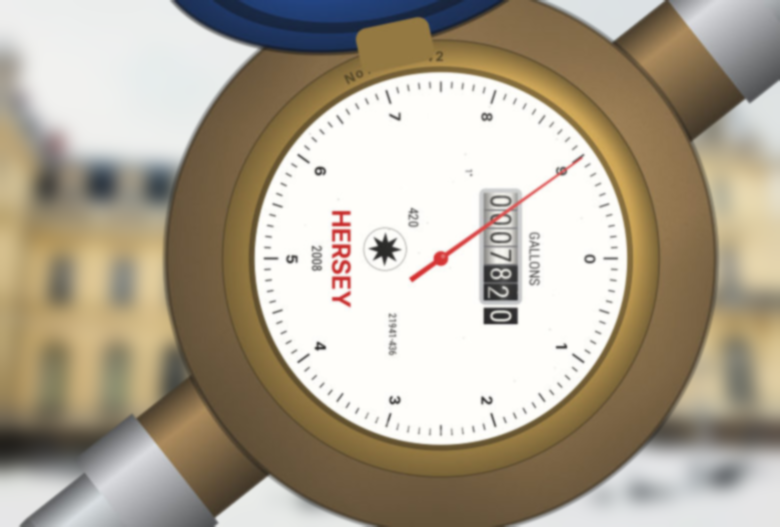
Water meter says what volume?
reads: 7819.0 gal
